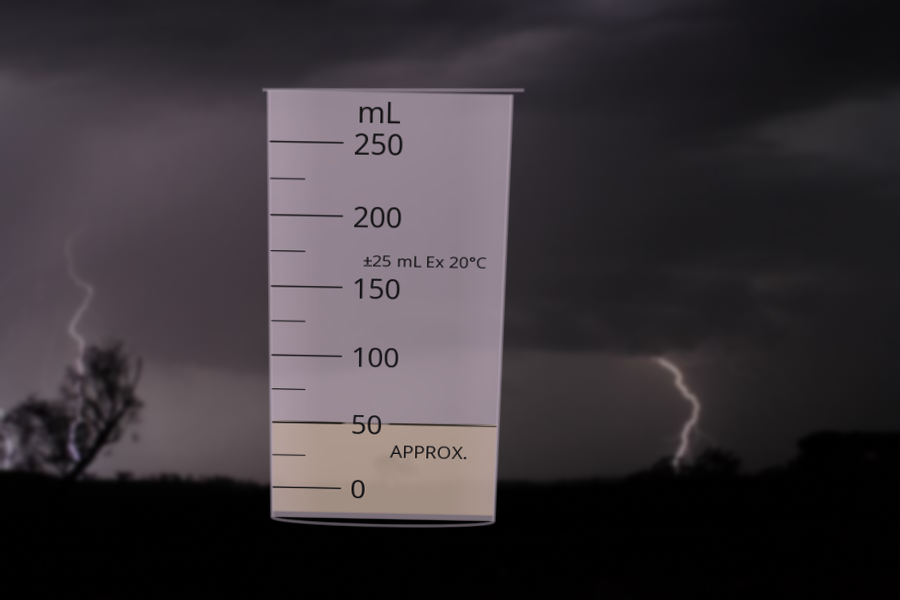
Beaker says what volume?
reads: 50 mL
